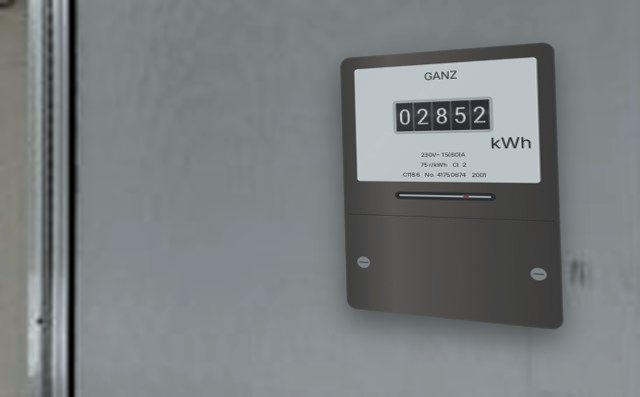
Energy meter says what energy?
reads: 2852 kWh
